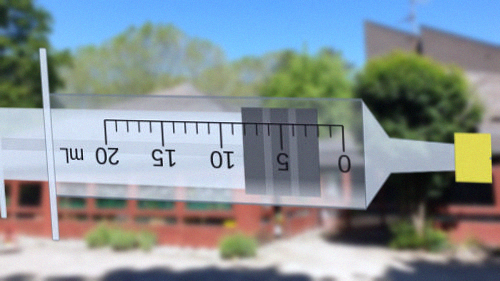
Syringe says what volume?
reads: 2 mL
